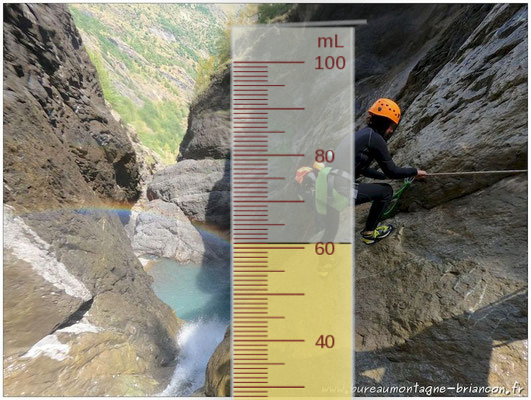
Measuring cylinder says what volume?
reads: 61 mL
